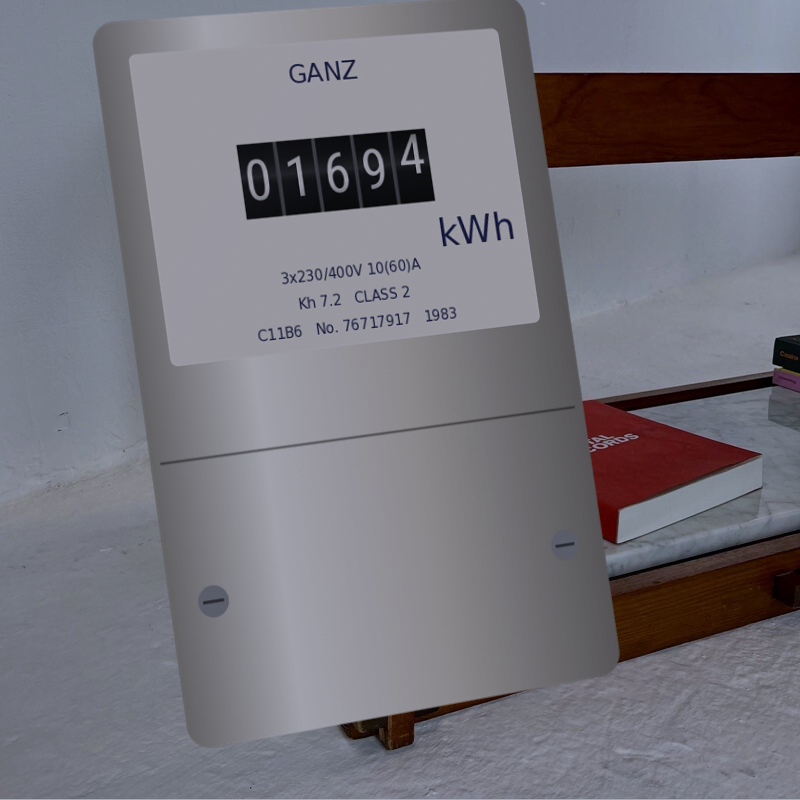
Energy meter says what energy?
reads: 1694 kWh
